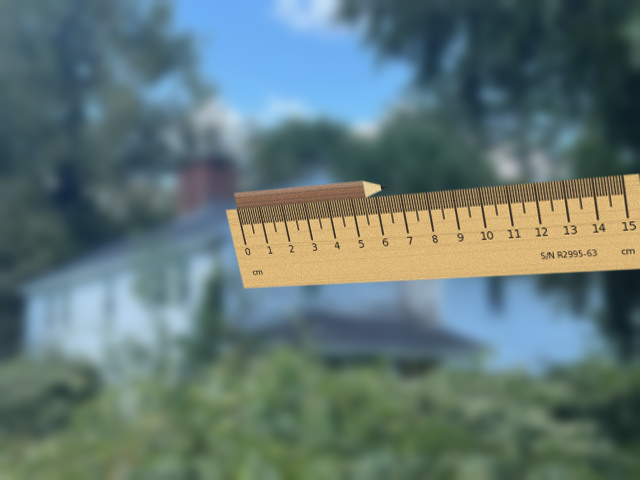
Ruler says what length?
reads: 6.5 cm
